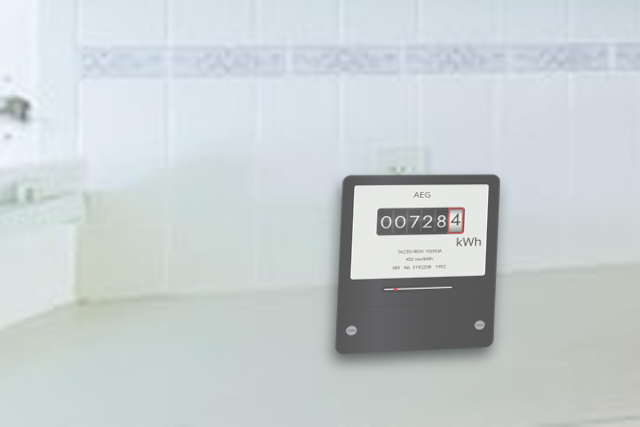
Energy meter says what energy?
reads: 728.4 kWh
